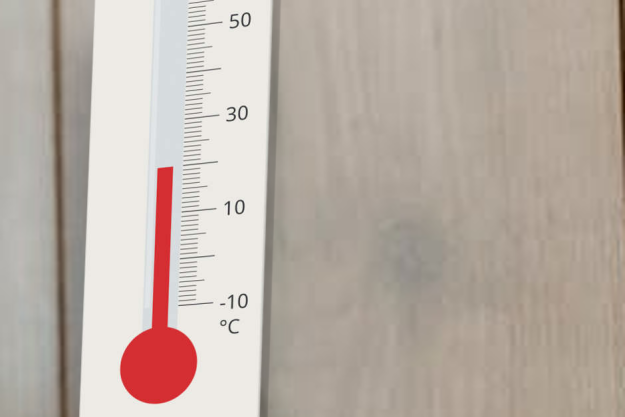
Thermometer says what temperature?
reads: 20 °C
